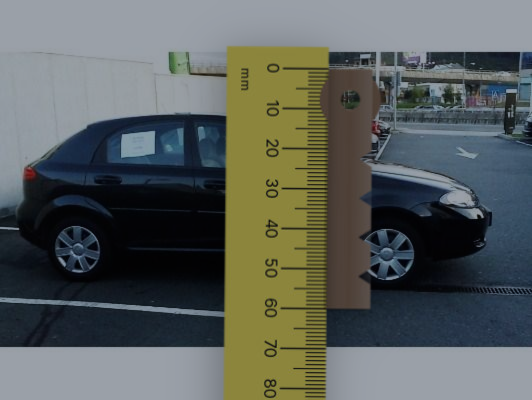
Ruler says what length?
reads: 60 mm
